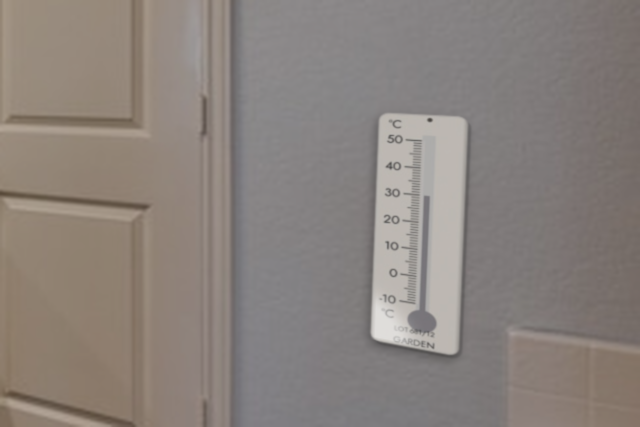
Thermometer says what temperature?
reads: 30 °C
